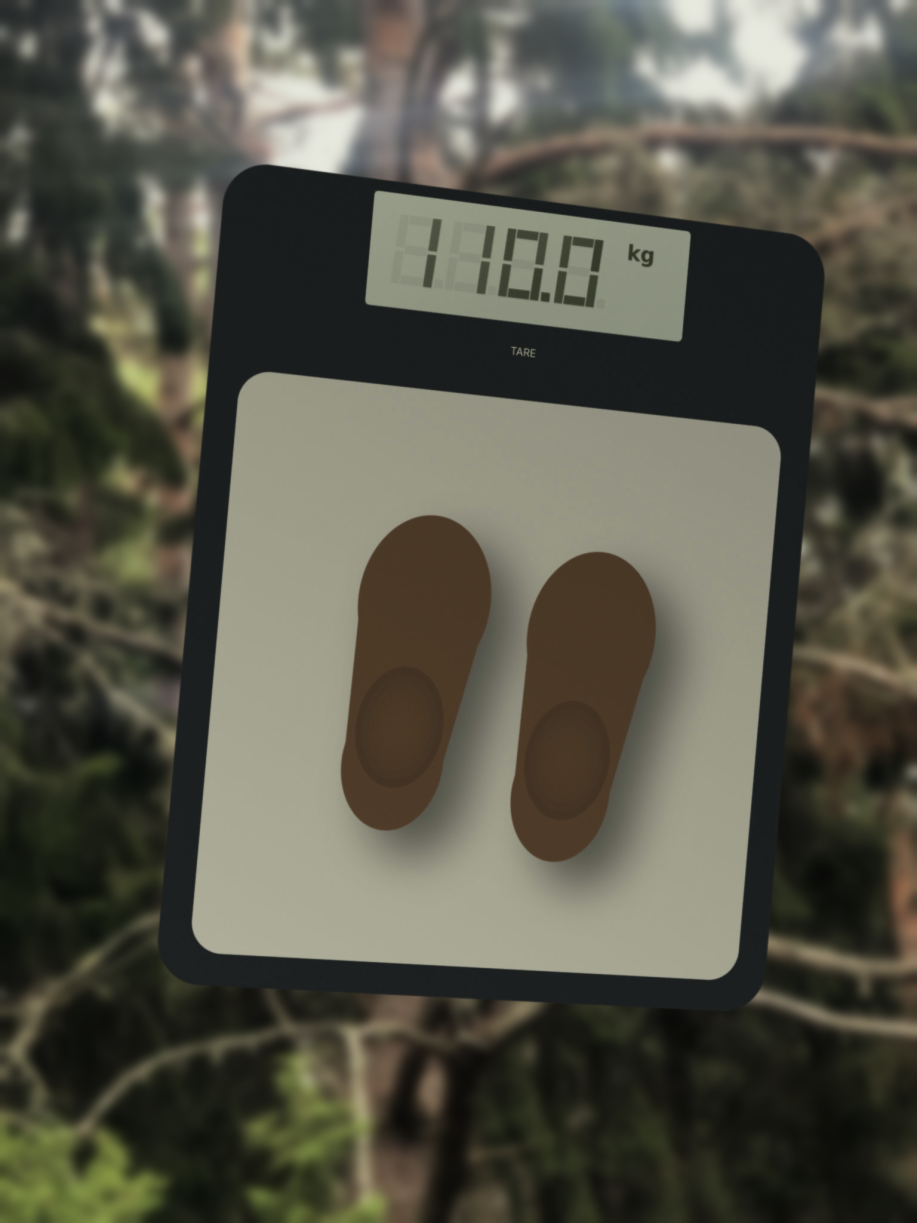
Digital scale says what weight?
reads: 110.0 kg
